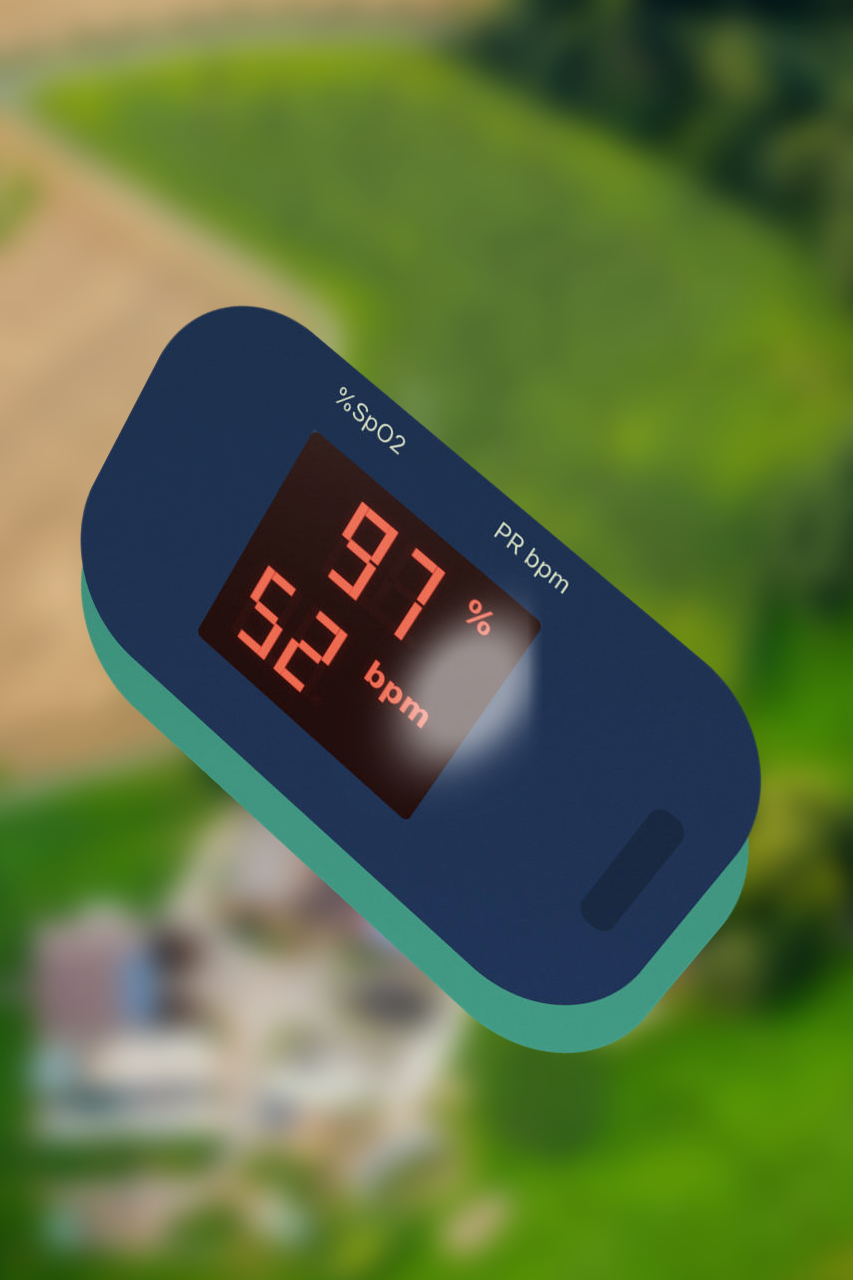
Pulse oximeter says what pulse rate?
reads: 52 bpm
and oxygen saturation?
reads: 97 %
